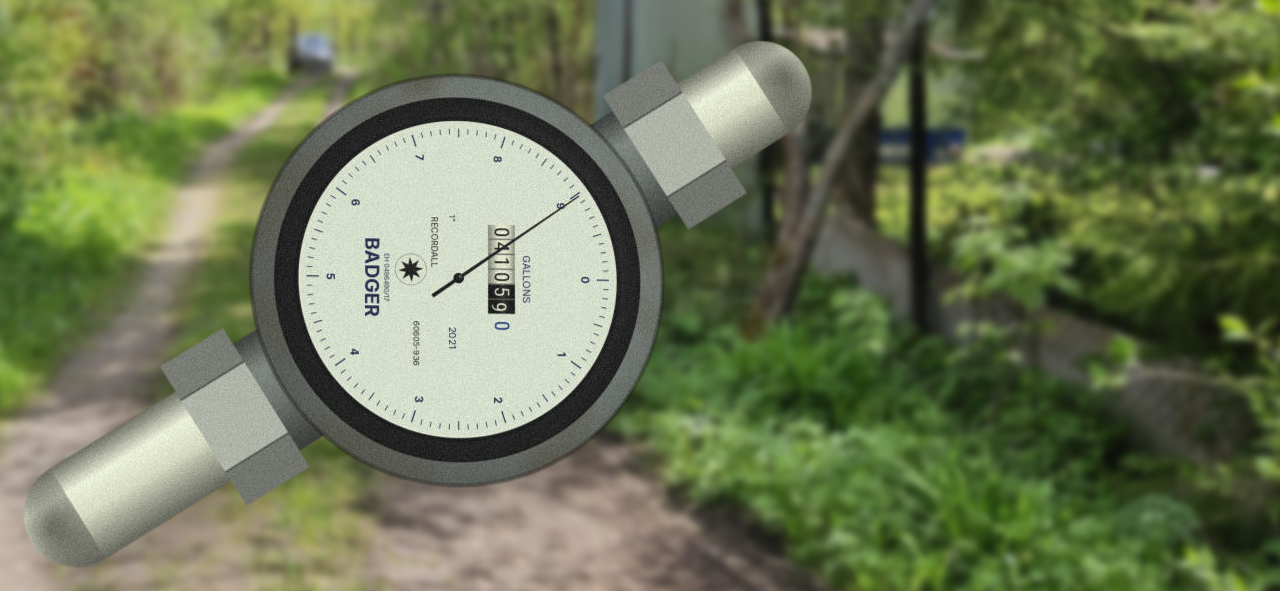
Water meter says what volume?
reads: 410589.0 gal
